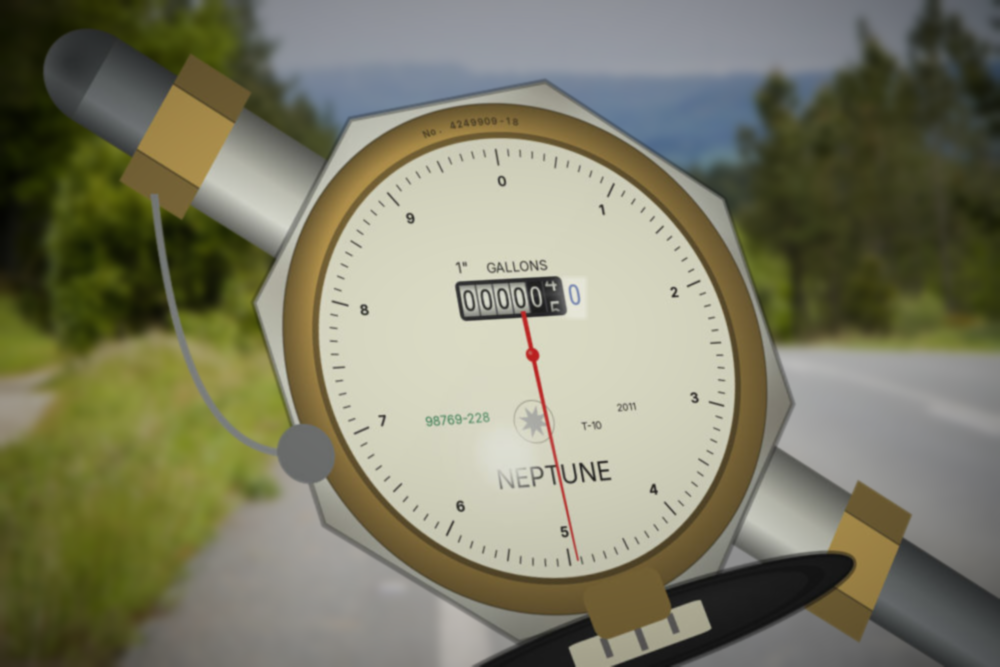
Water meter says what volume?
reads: 44.9 gal
